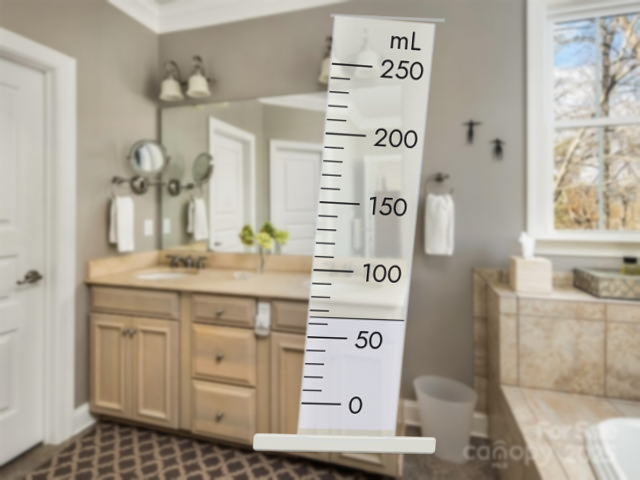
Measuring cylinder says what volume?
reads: 65 mL
